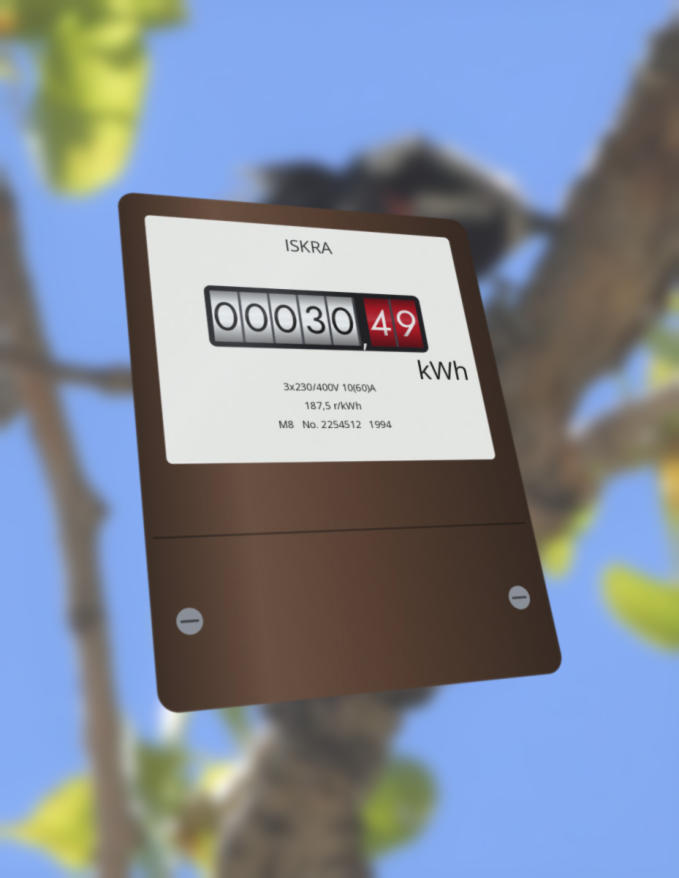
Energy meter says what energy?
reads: 30.49 kWh
